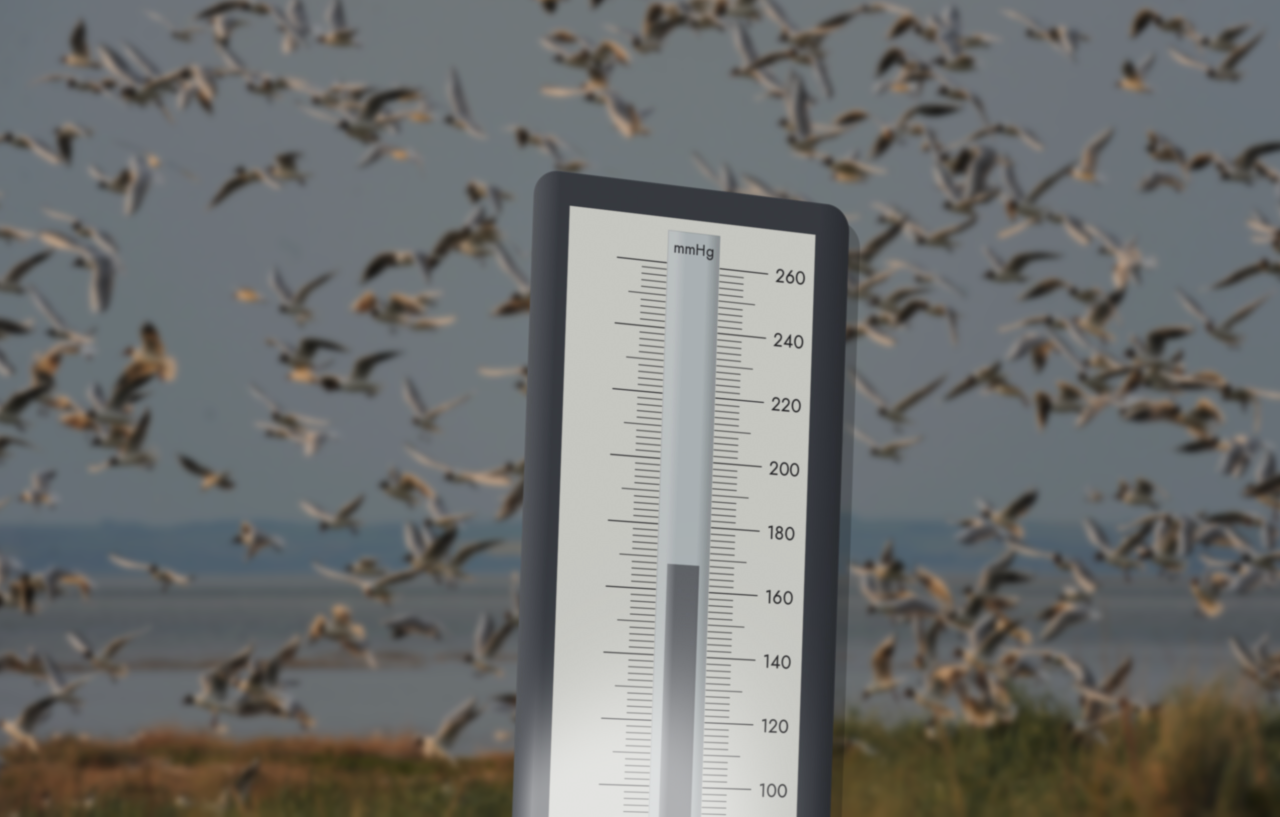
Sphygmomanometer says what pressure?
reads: 168 mmHg
